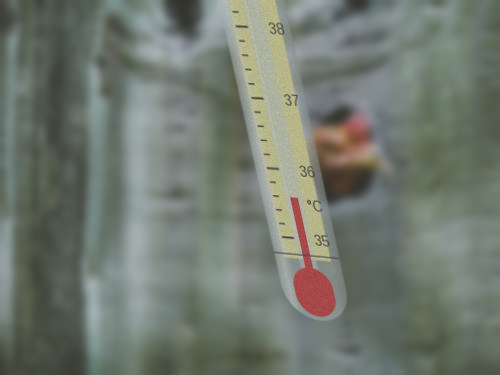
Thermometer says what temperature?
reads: 35.6 °C
